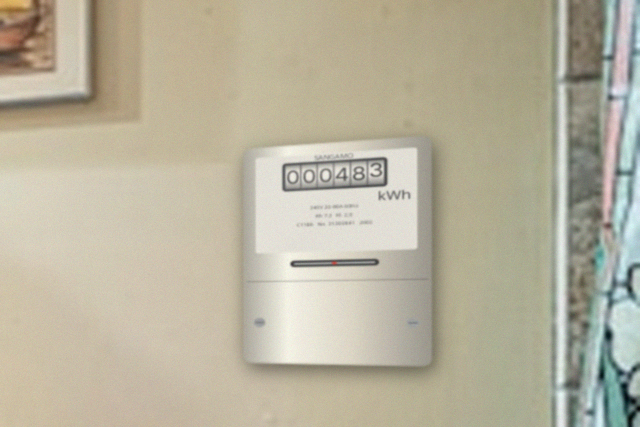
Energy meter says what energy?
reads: 483 kWh
